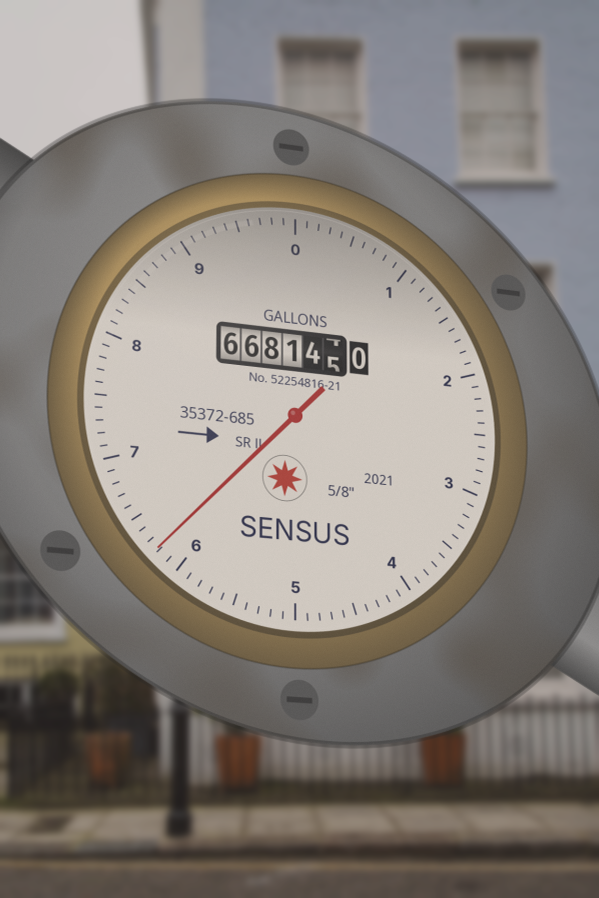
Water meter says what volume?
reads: 6681446.2 gal
